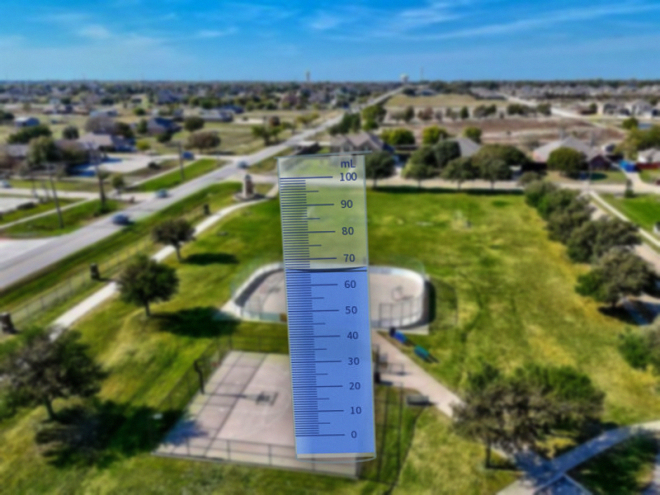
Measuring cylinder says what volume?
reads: 65 mL
